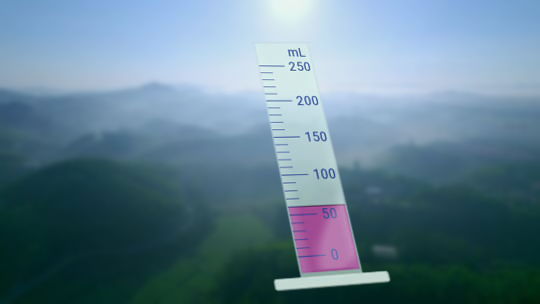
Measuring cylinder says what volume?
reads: 60 mL
